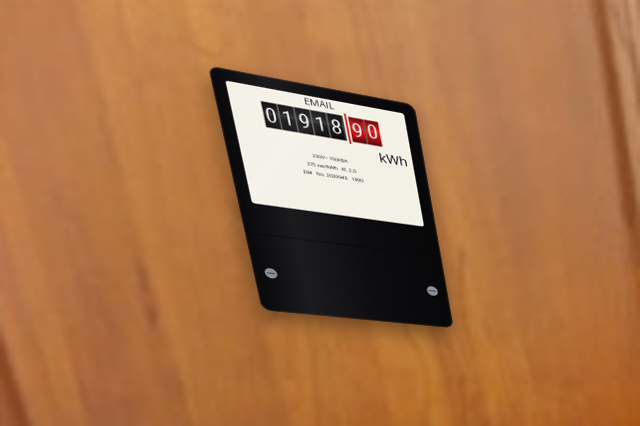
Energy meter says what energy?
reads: 1918.90 kWh
